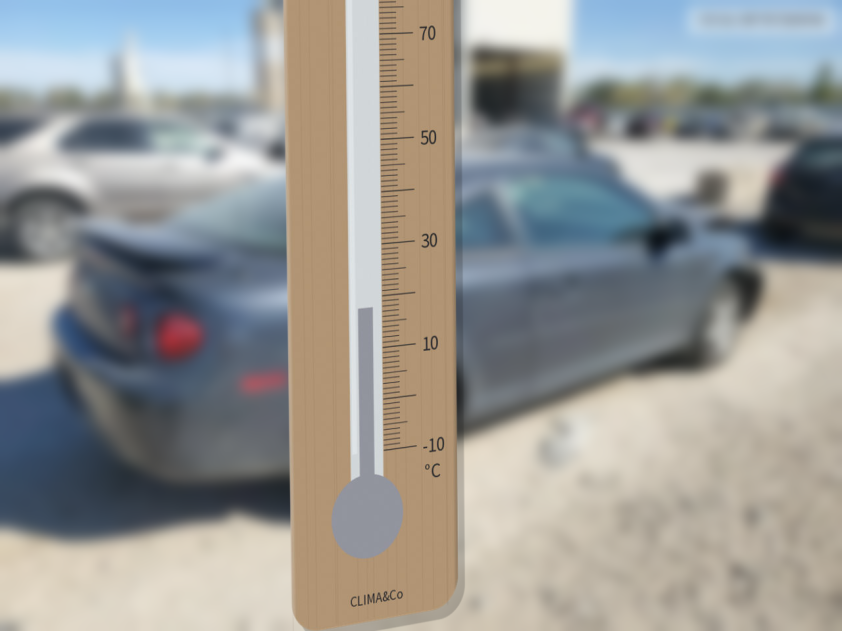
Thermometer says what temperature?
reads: 18 °C
